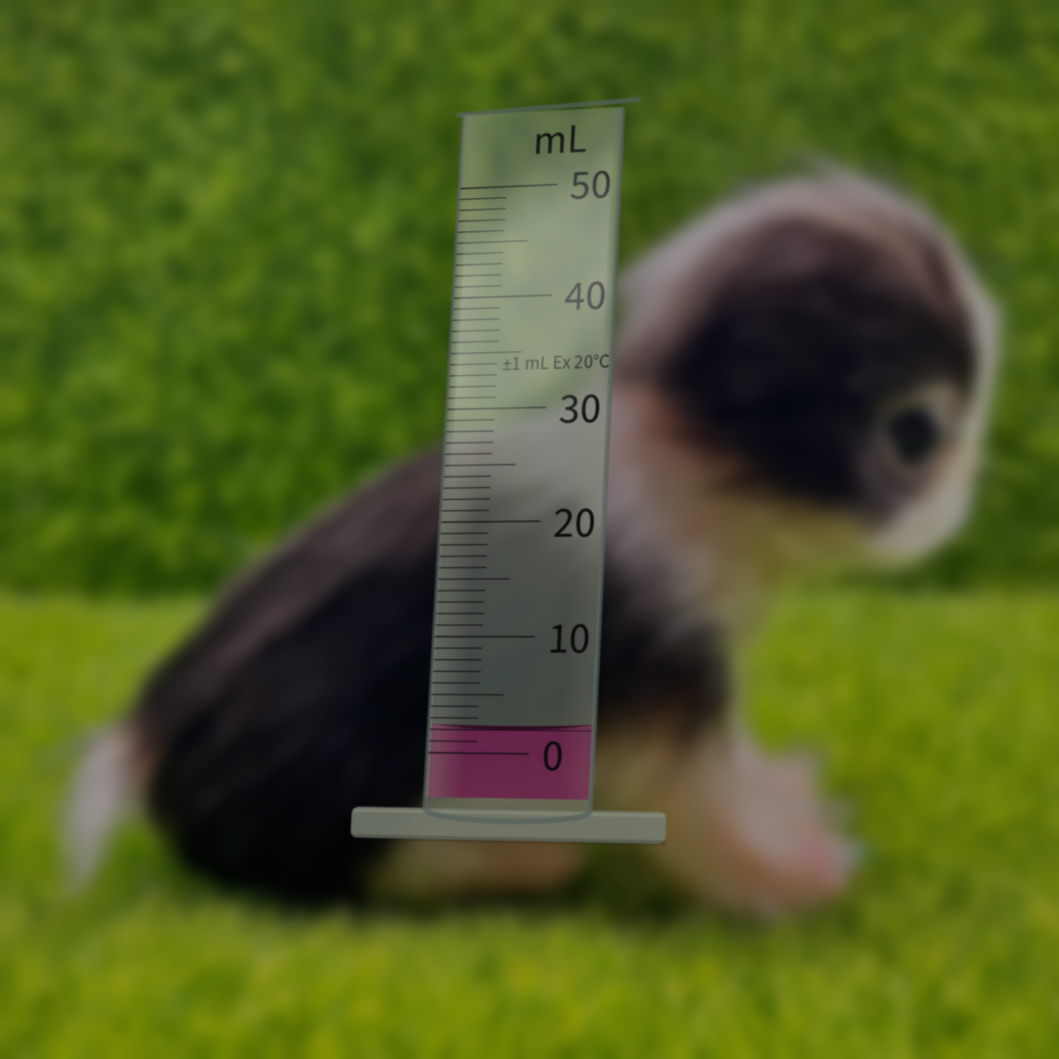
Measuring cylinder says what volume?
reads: 2 mL
